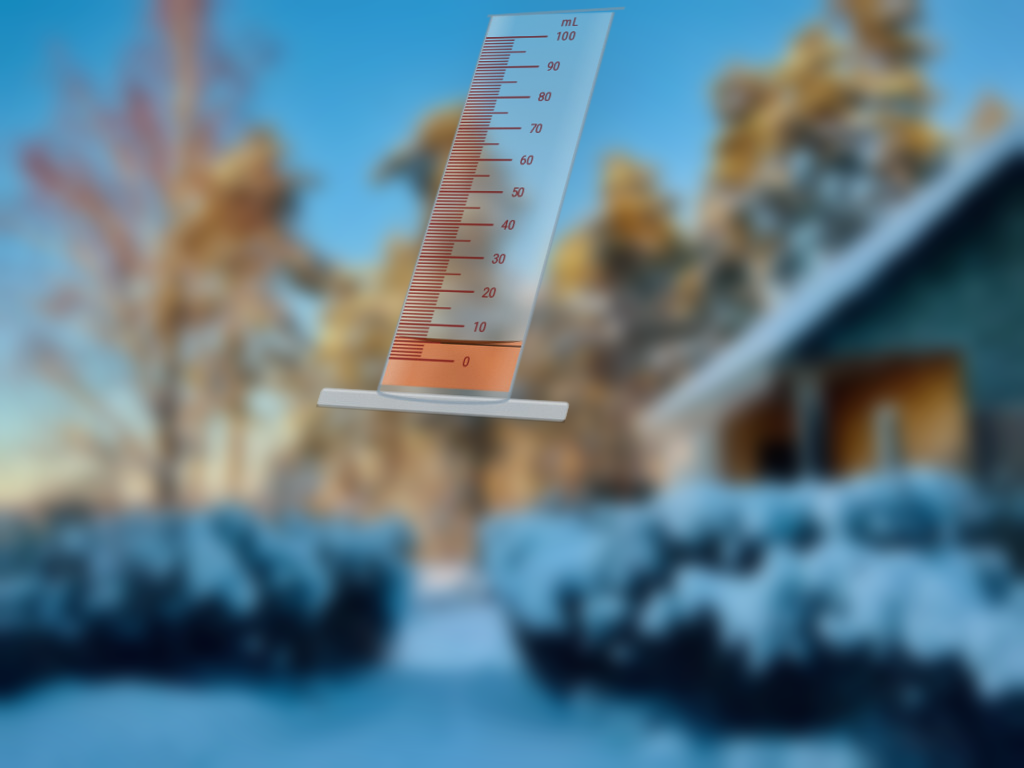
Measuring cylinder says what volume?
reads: 5 mL
